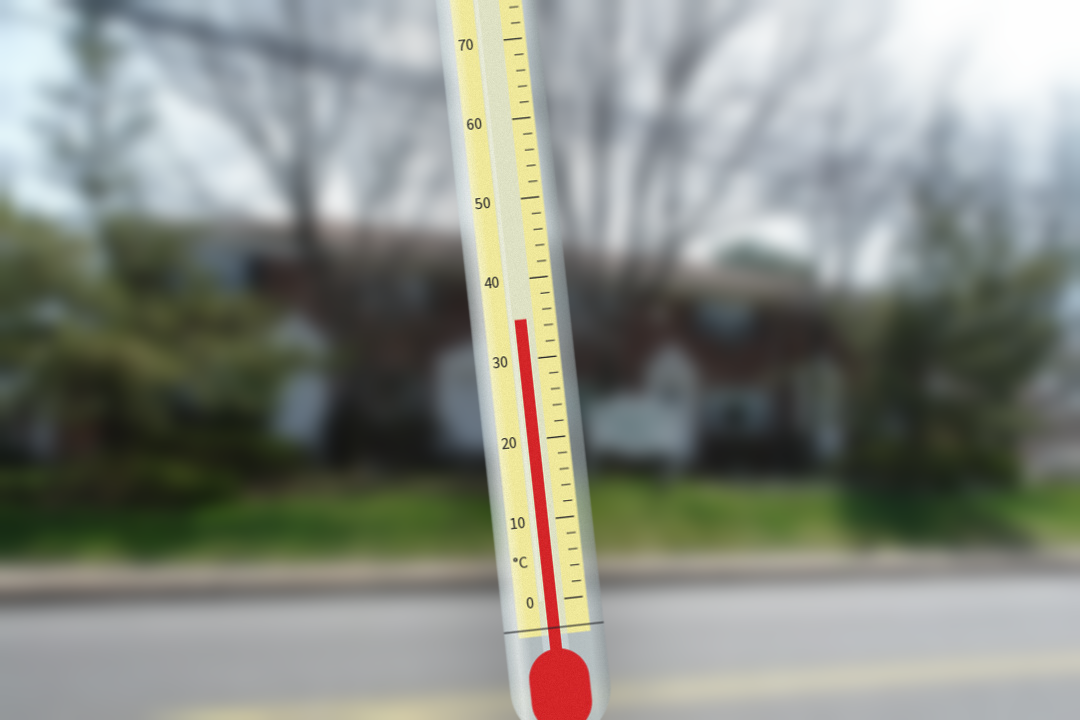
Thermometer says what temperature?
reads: 35 °C
